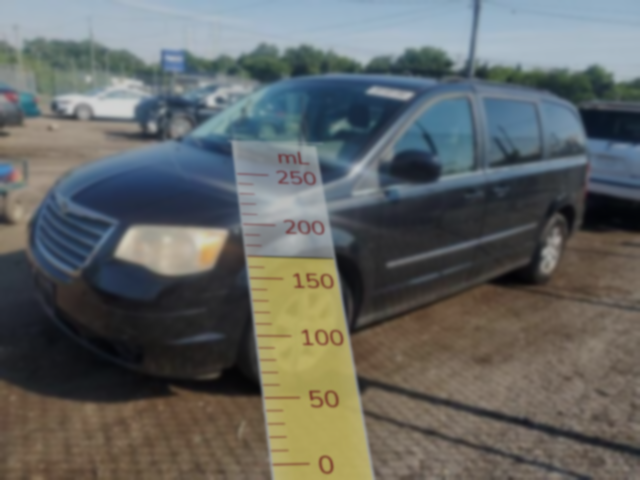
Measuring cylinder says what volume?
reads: 170 mL
